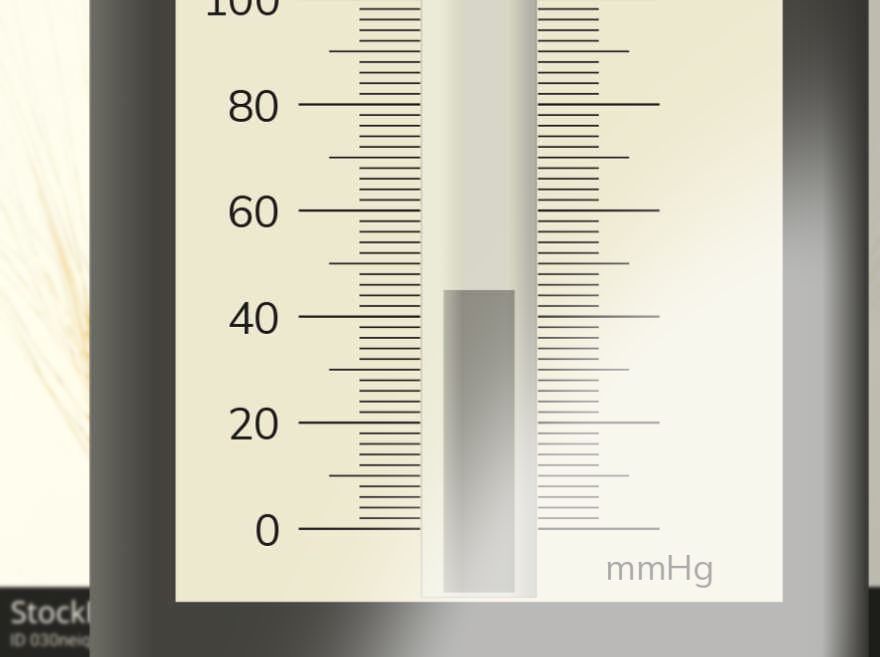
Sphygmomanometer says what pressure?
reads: 45 mmHg
